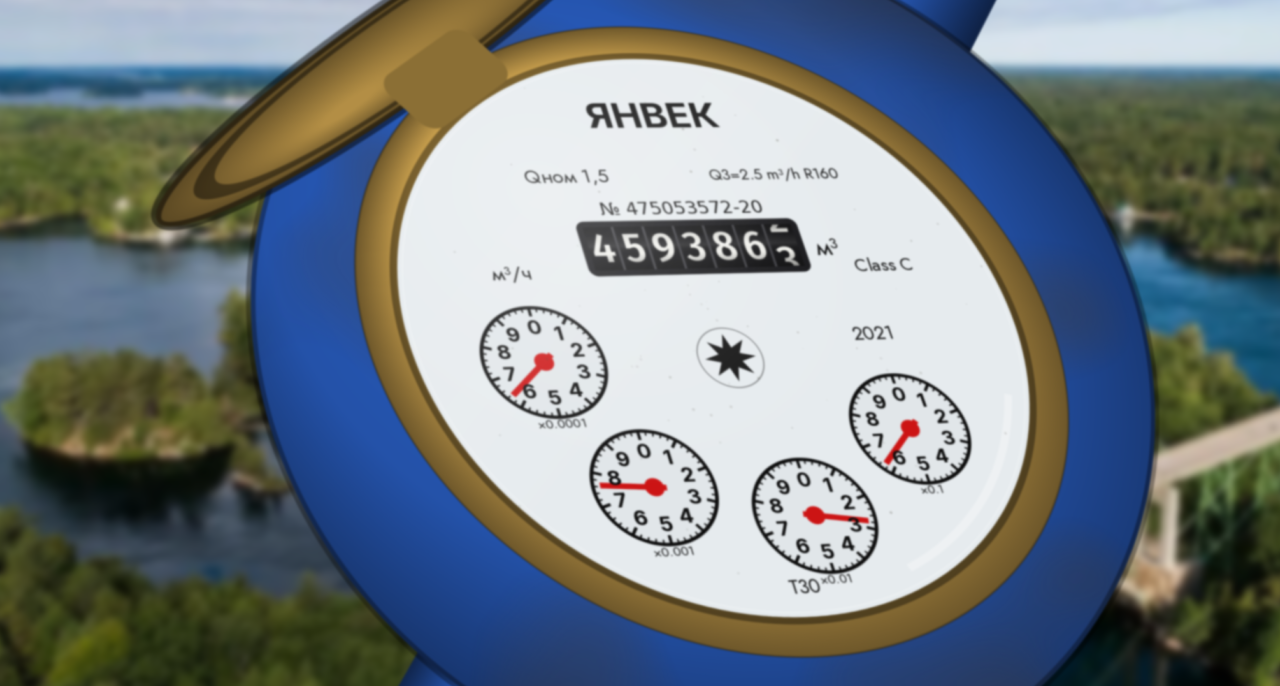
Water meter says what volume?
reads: 4593862.6276 m³
